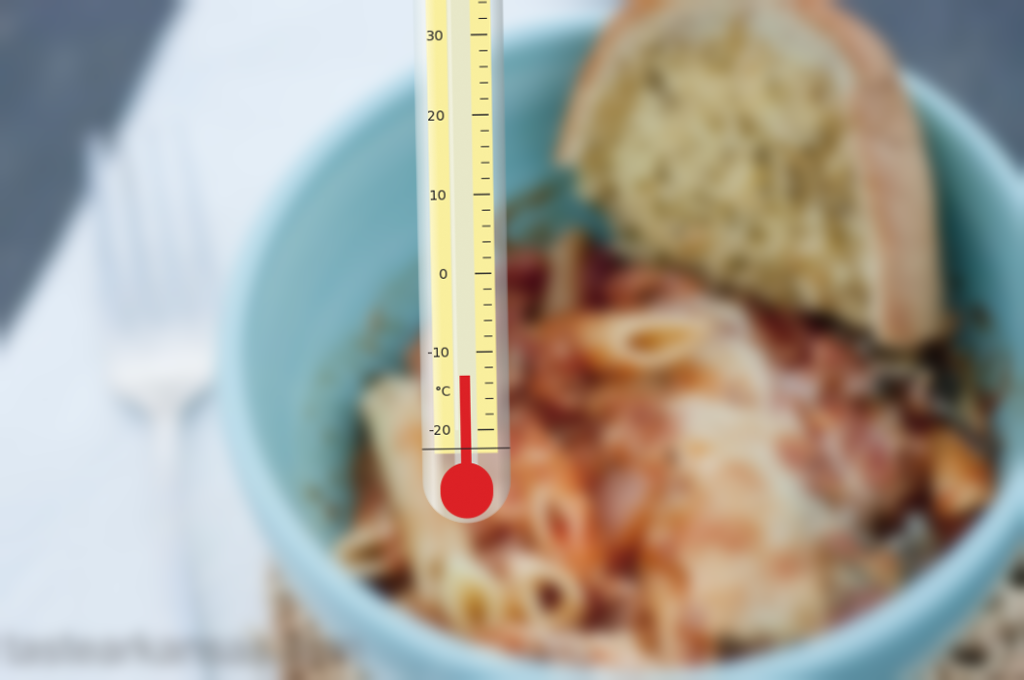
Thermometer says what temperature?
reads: -13 °C
